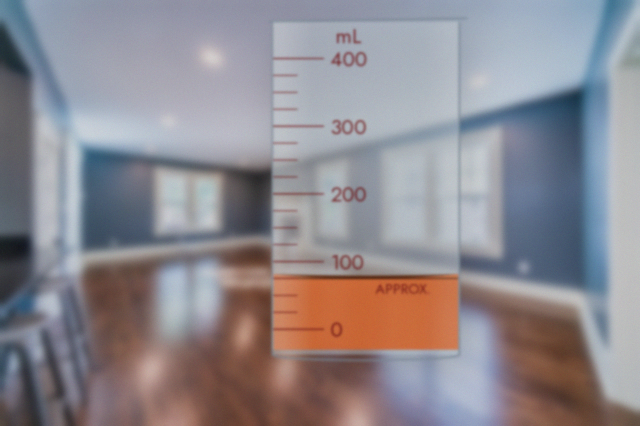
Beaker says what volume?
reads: 75 mL
